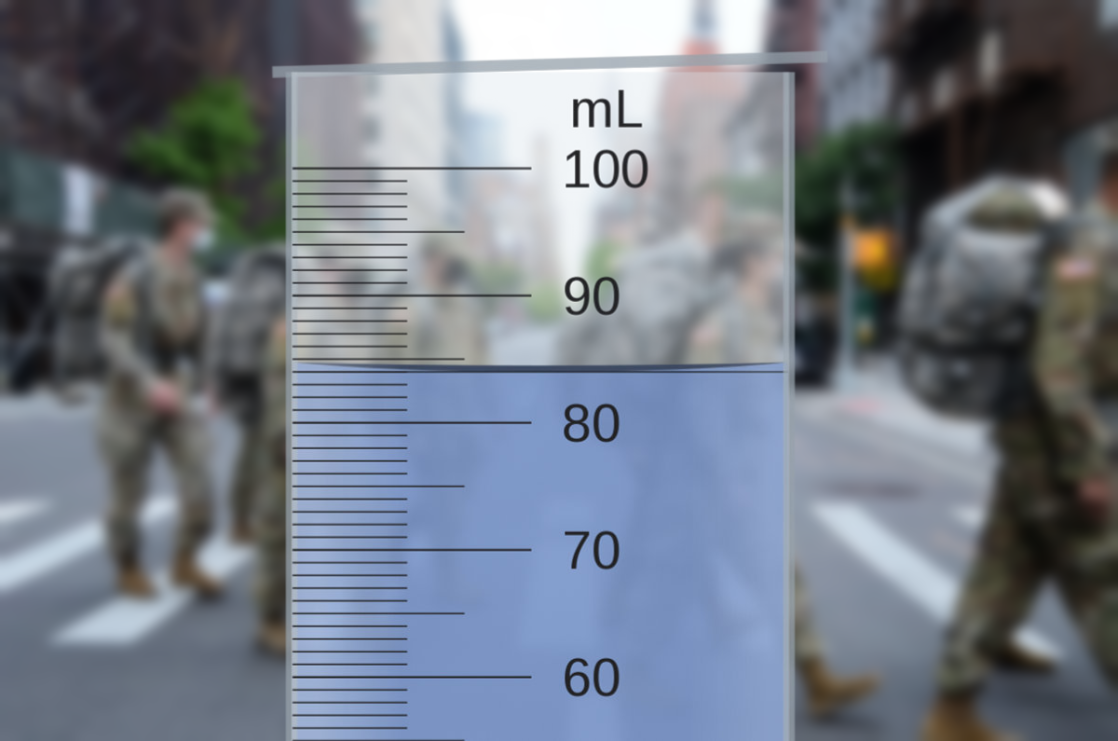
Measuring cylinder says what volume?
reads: 84 mL
